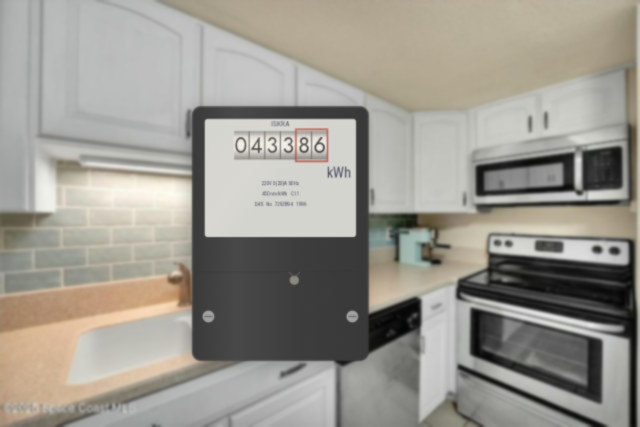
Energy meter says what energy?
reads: 433.86 kWh
